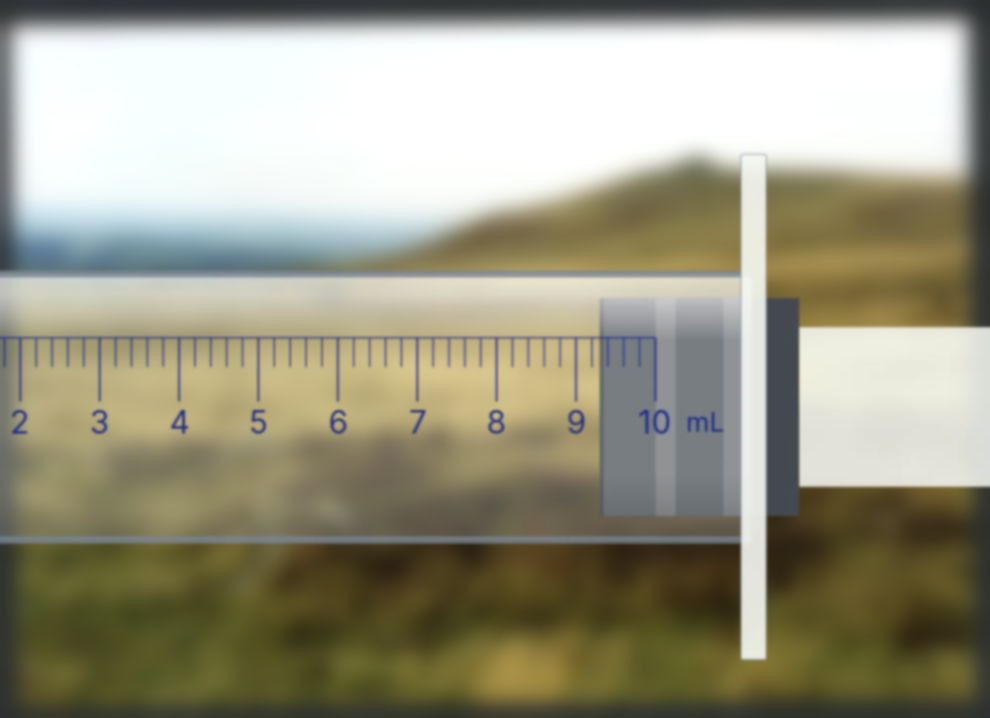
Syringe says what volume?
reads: 9.3 mL
